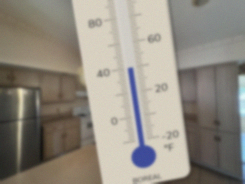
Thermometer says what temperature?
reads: 40 °F
